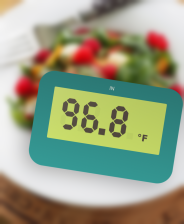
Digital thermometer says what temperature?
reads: 96.8 °F
